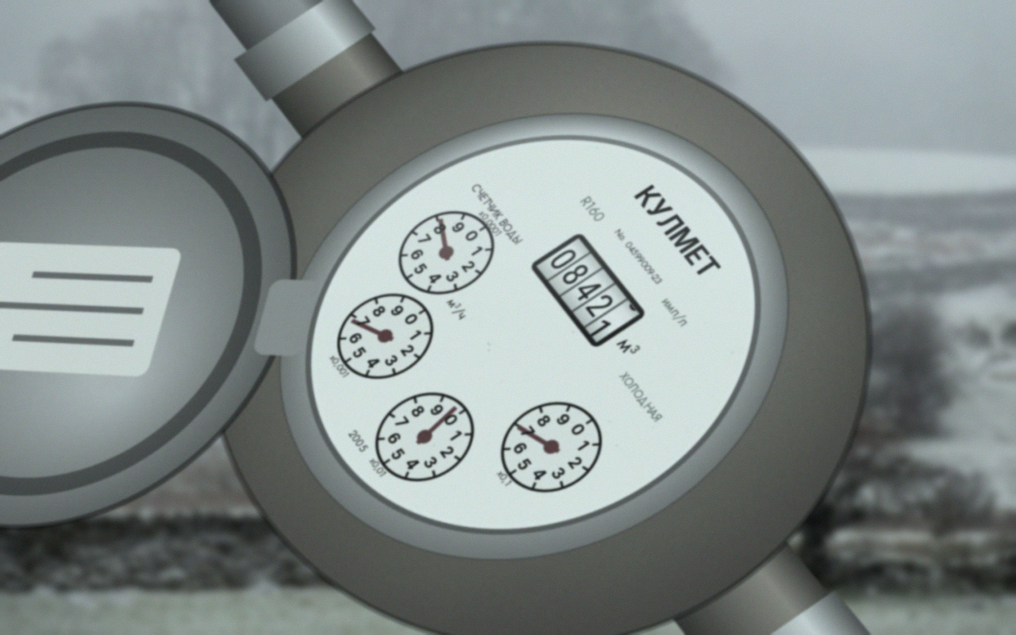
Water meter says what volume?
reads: 8420.6968 m³
